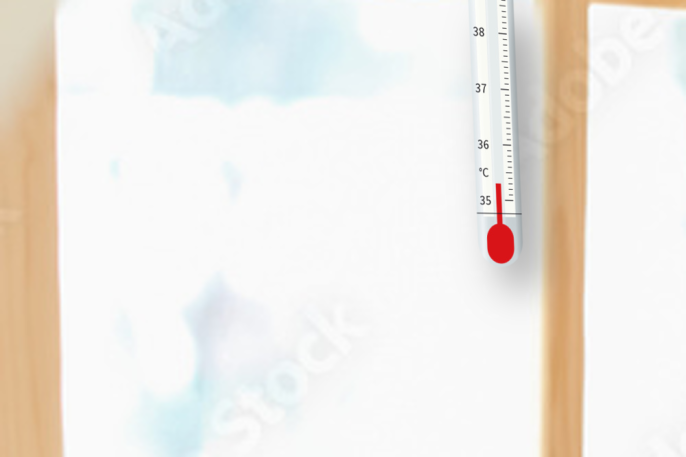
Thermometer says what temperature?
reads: 35.3 °C
